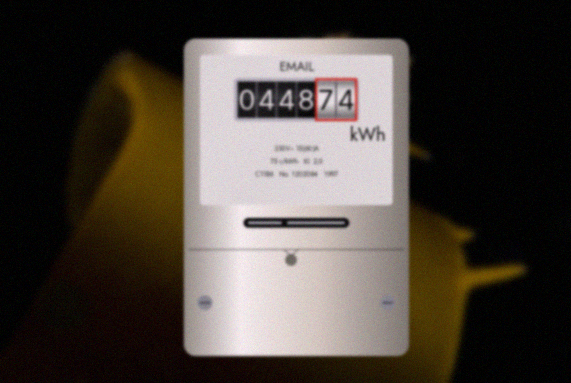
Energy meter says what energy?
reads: 448.74 kWh
